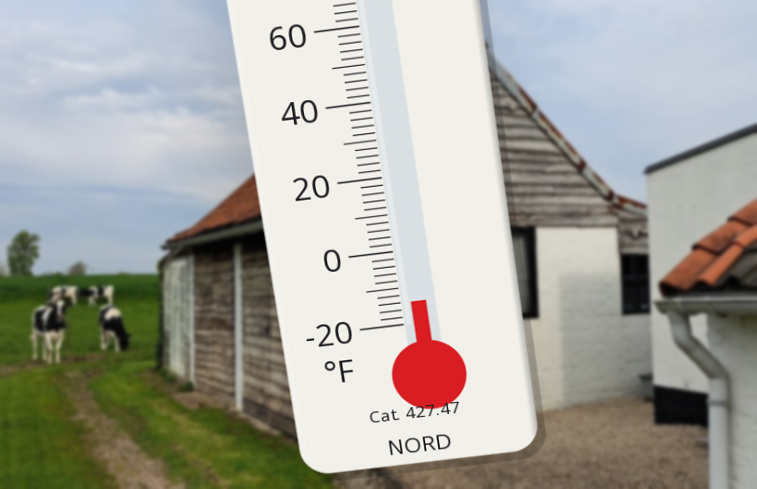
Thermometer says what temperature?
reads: -14 °F
